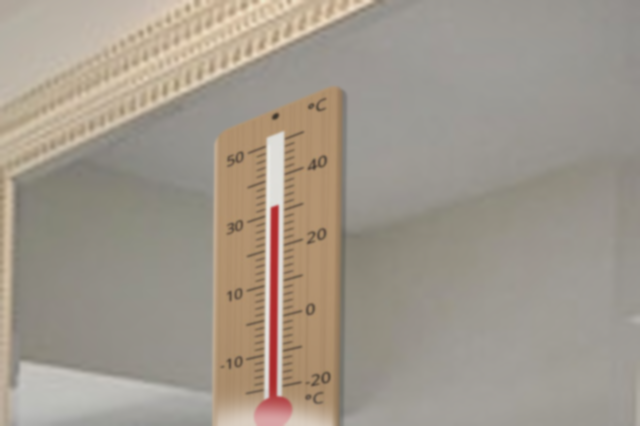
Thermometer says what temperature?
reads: 32 °C
